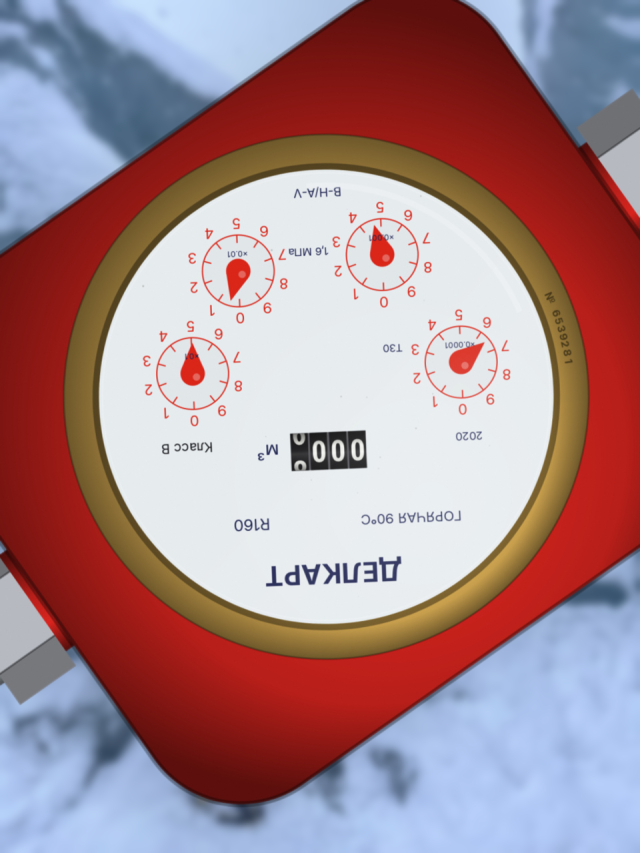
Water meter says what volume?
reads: 8.5046 m³
